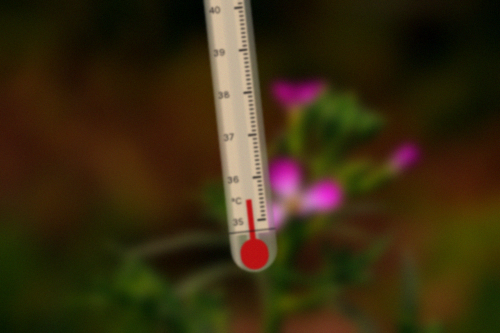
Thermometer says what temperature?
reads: 35.5 °C
